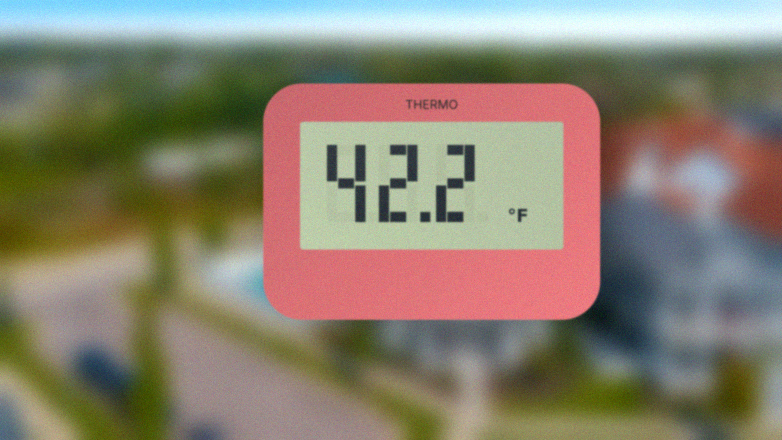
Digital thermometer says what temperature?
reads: 42.2 °F
